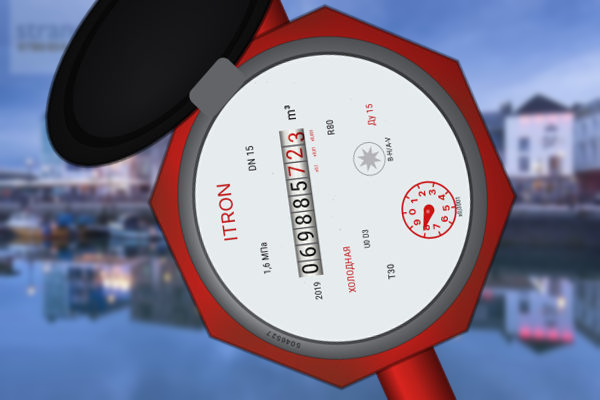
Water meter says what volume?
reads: 69885.7228 m³
